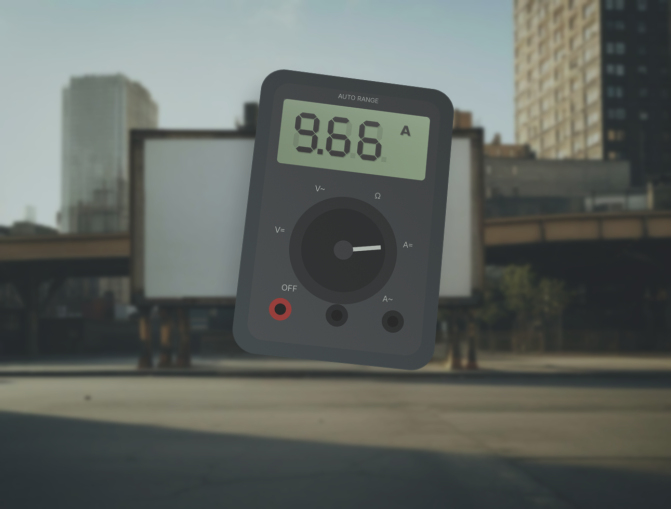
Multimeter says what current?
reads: 9.66 A
